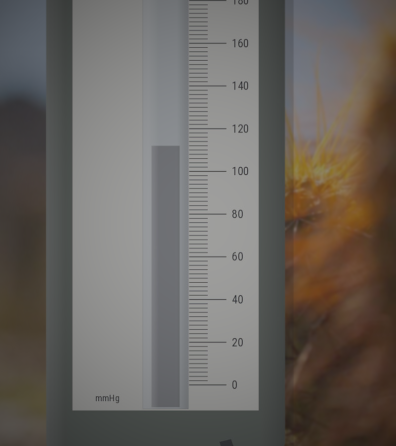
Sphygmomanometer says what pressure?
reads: 112 mmHg
